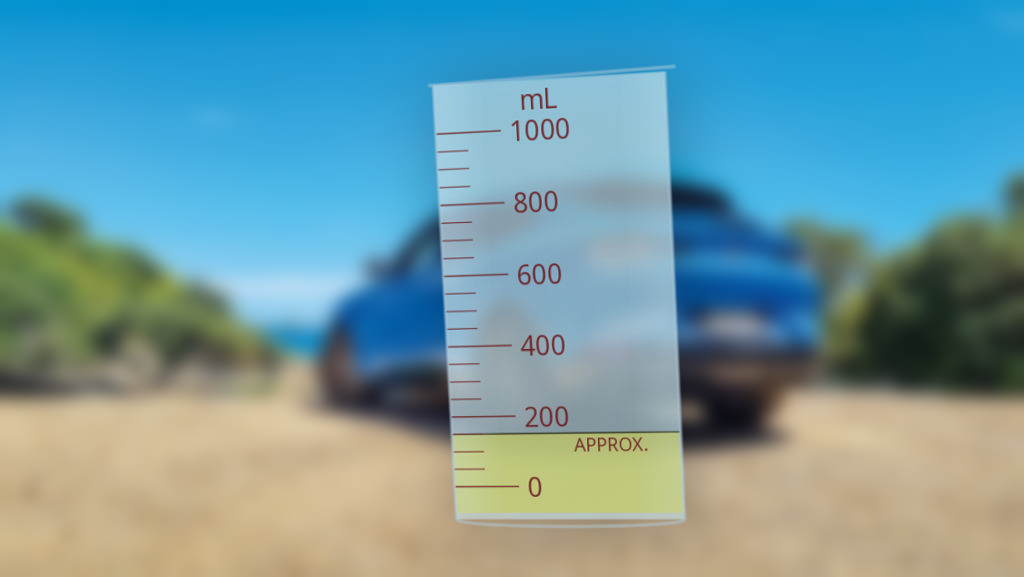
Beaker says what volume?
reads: 150 mL
